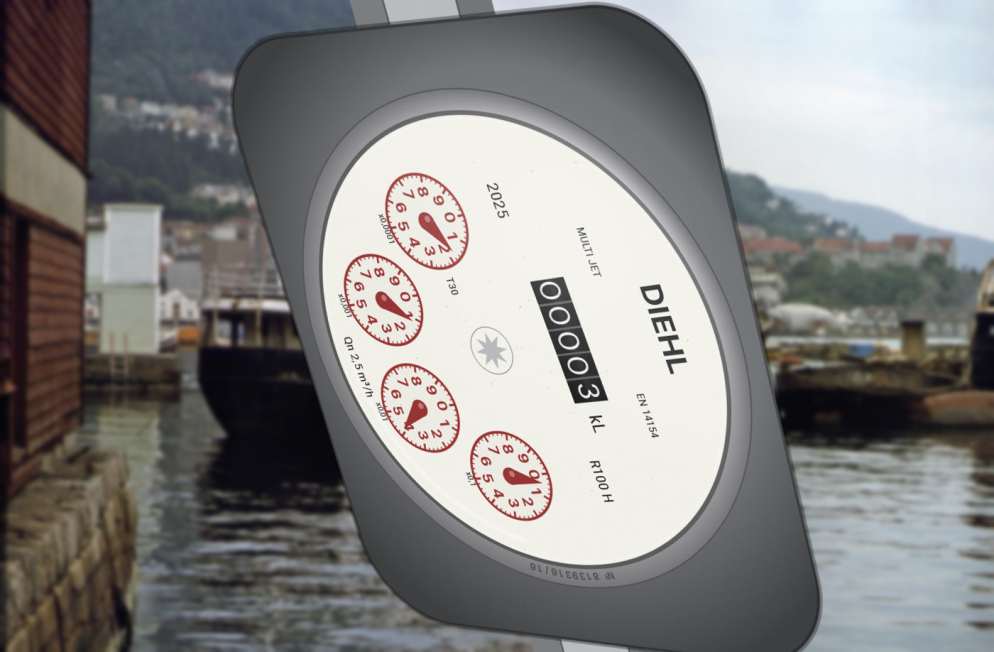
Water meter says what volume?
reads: 3.0411 kL
